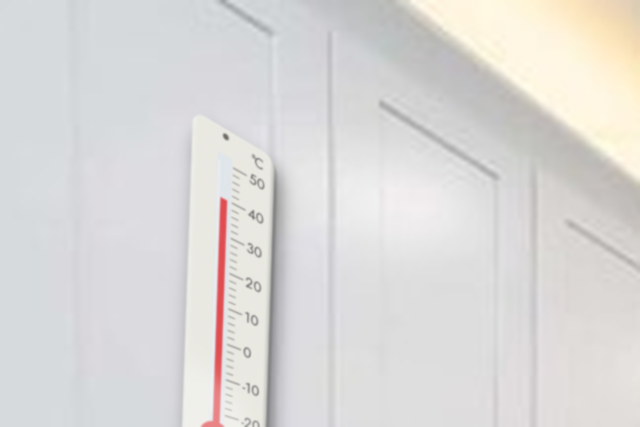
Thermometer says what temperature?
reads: 40 °C
